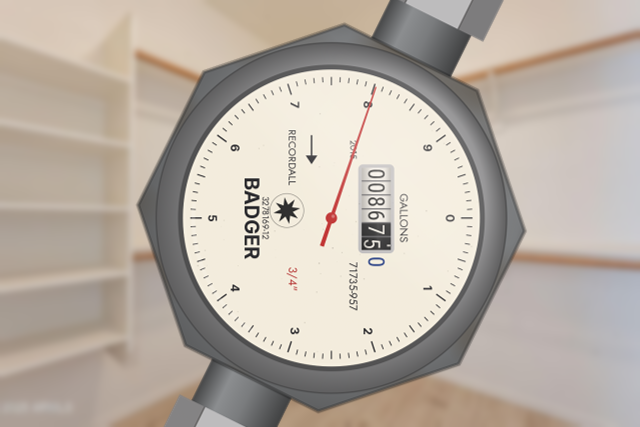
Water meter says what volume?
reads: 86748.0 gal
